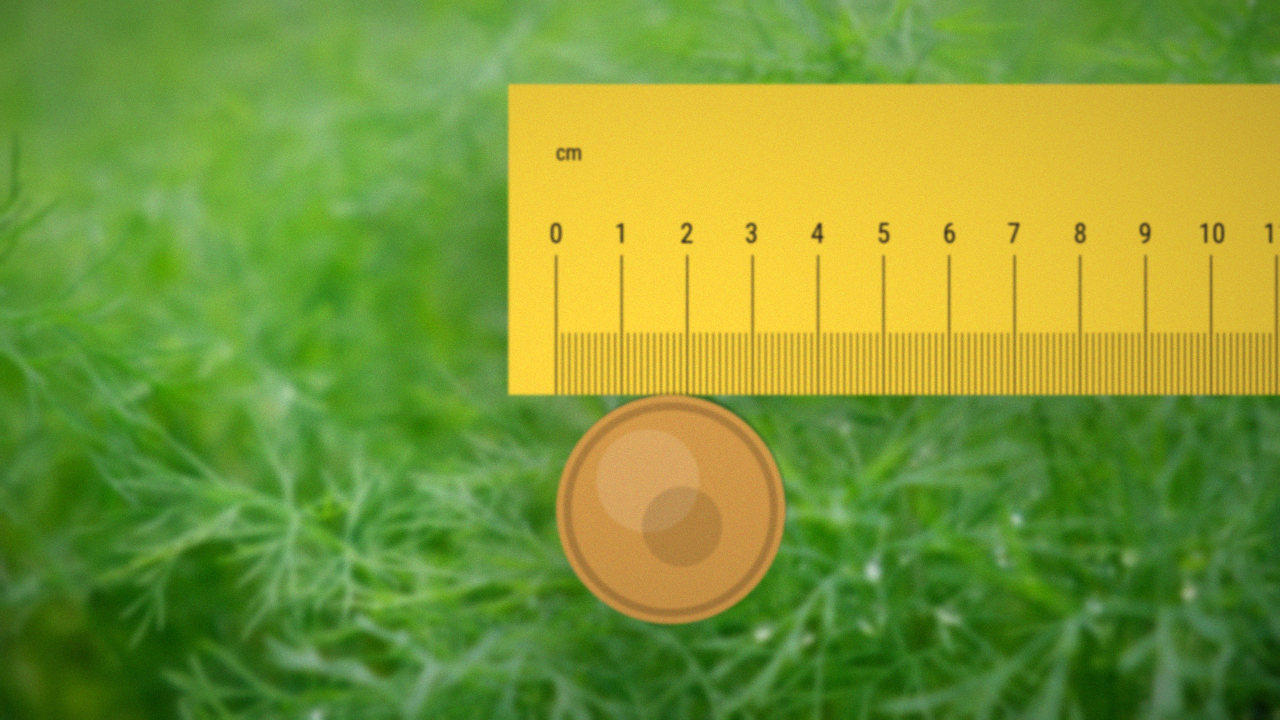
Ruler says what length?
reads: 3.5 cm
